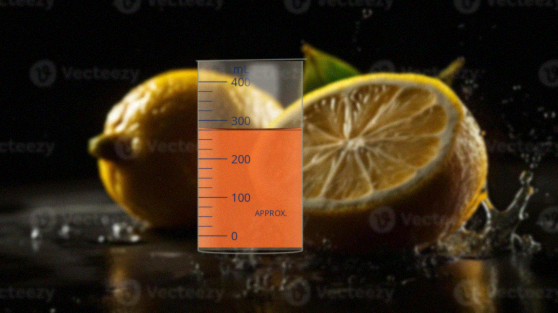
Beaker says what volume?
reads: 275 mL
